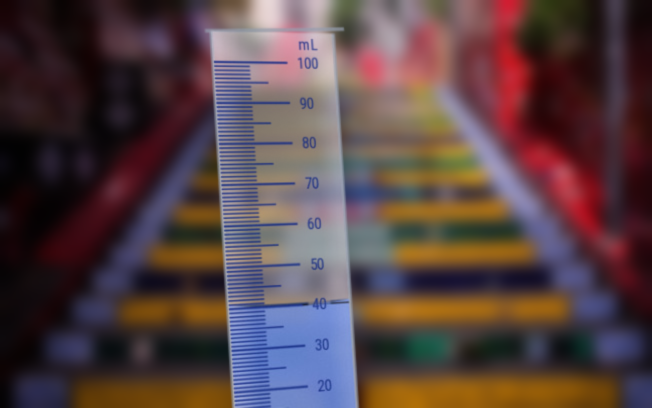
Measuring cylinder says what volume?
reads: 40 mL
